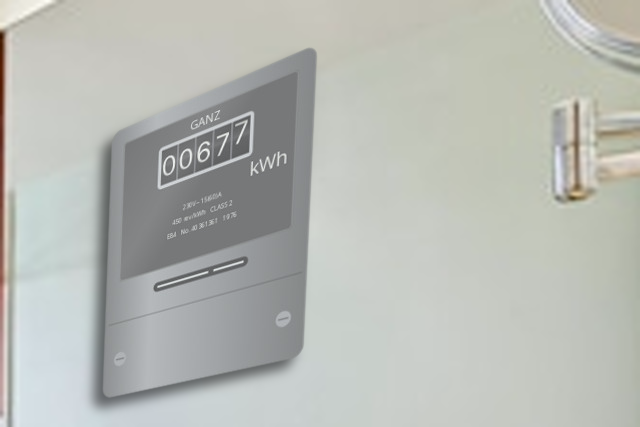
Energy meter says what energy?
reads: 677 kWh
